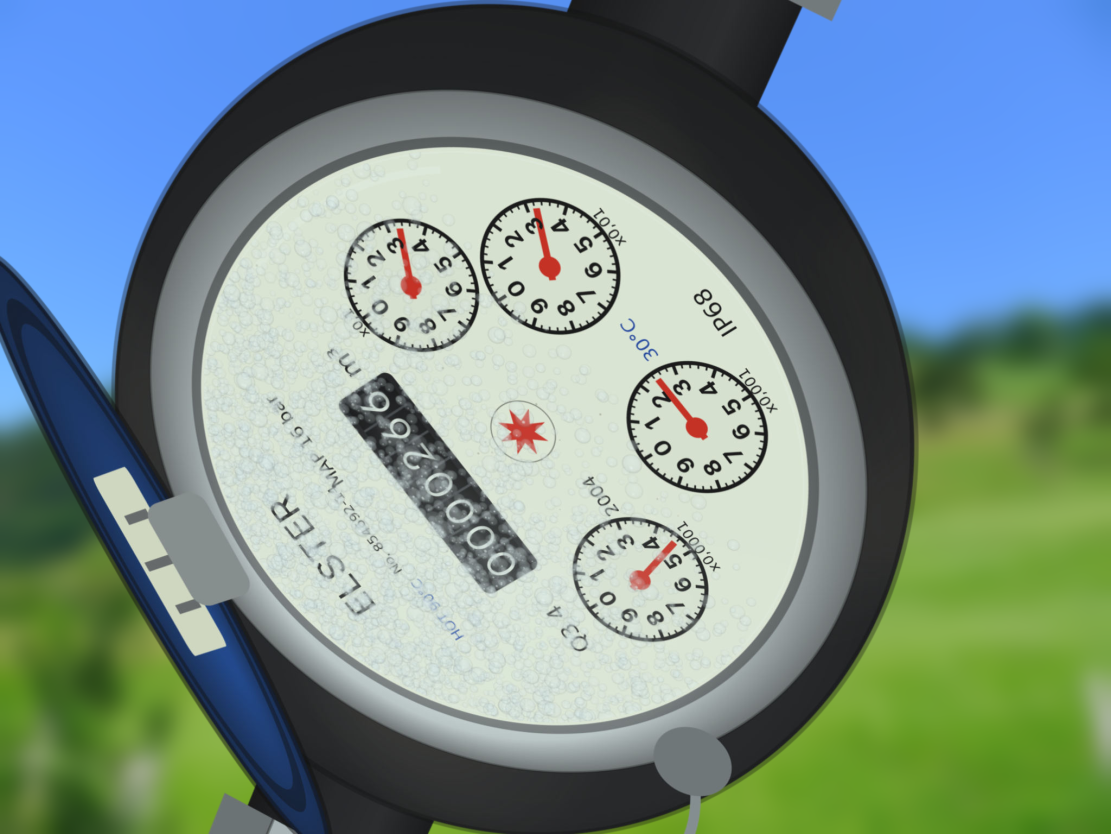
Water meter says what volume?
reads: 266.3324 m³
